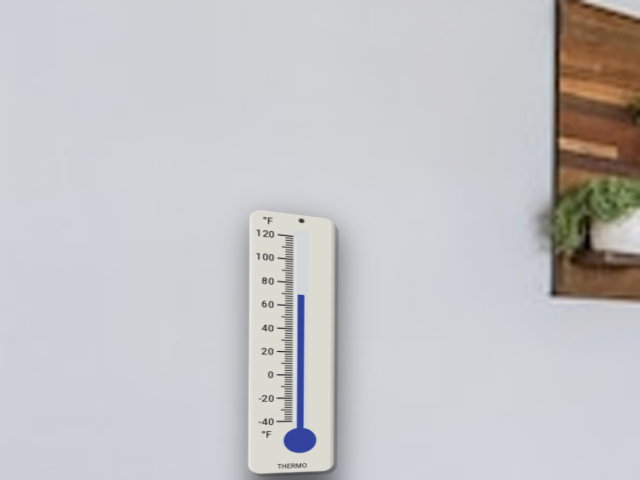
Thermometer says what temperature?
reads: 70 °F
